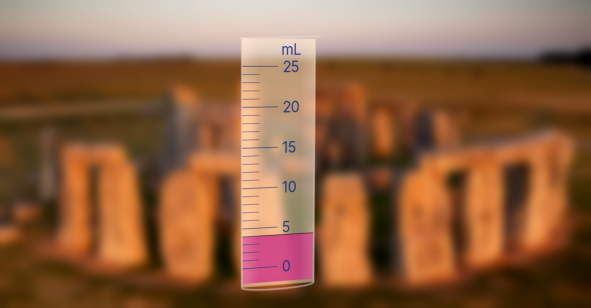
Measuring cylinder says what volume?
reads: 4 mL
